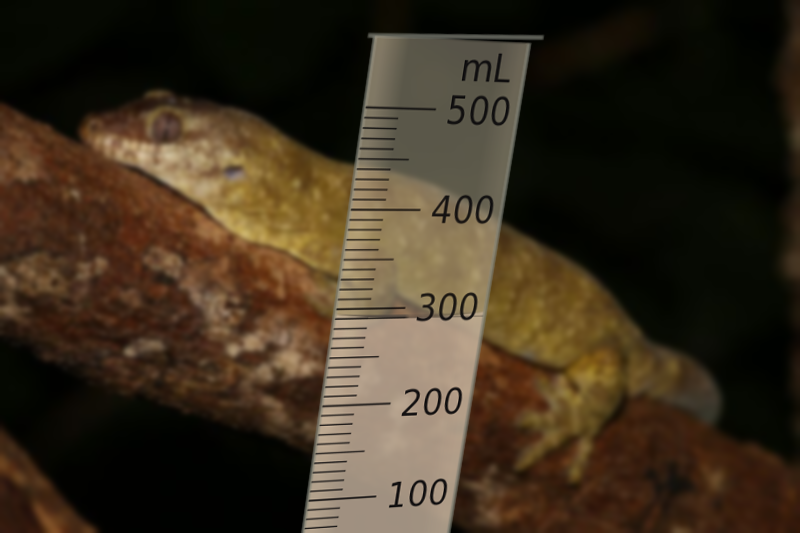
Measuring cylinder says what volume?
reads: 290 mL
